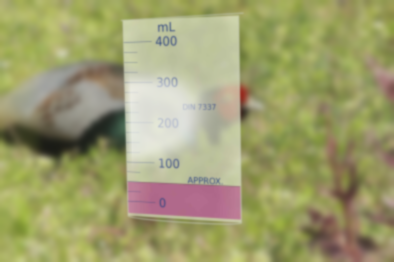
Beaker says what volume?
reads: 50 mL
